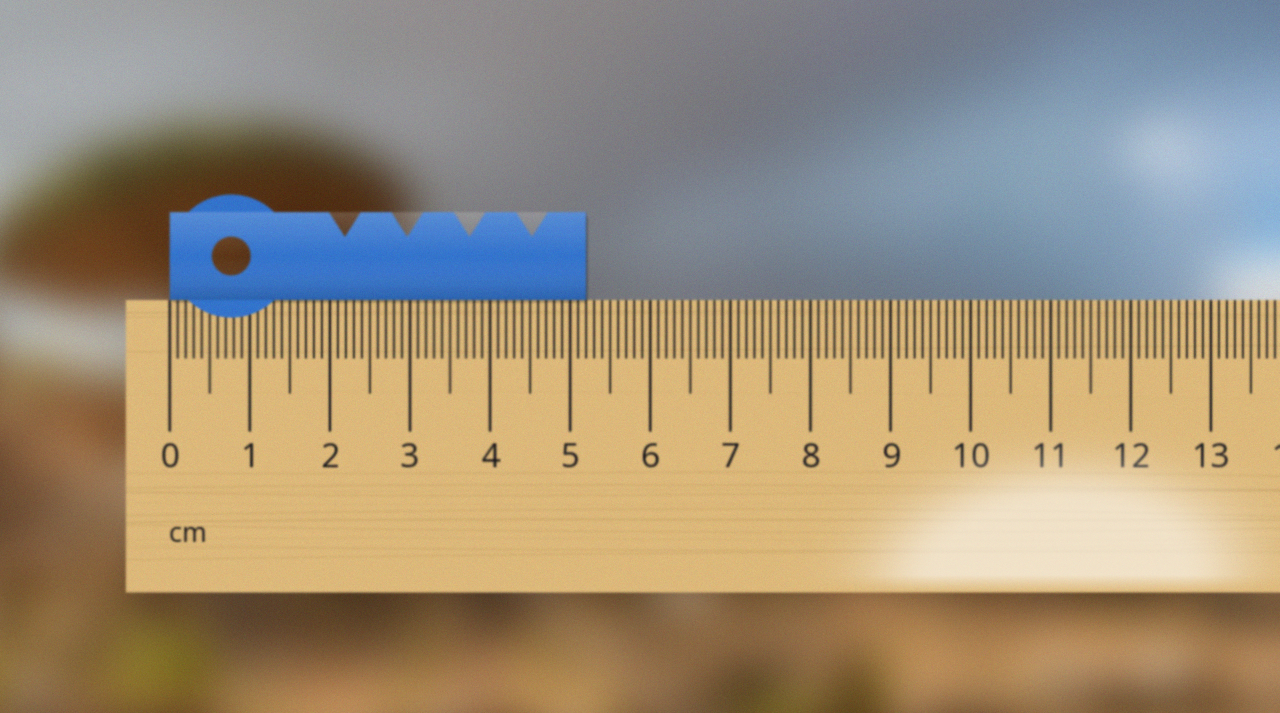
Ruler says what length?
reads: 5.2 cm
